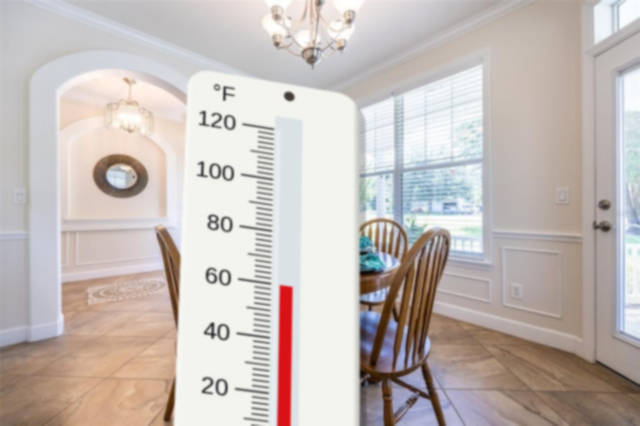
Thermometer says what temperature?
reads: 60 °F
